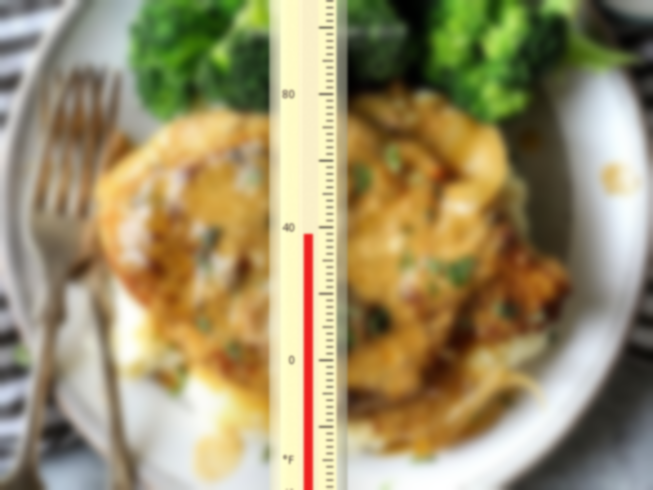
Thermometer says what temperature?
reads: 38 °F
